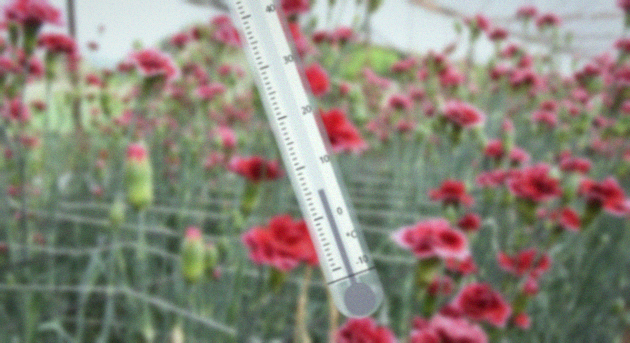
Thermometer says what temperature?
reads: 5 °C
